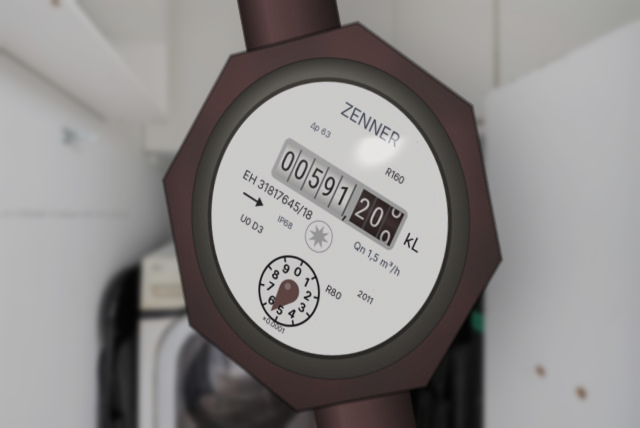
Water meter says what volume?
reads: 591.2085 kL
